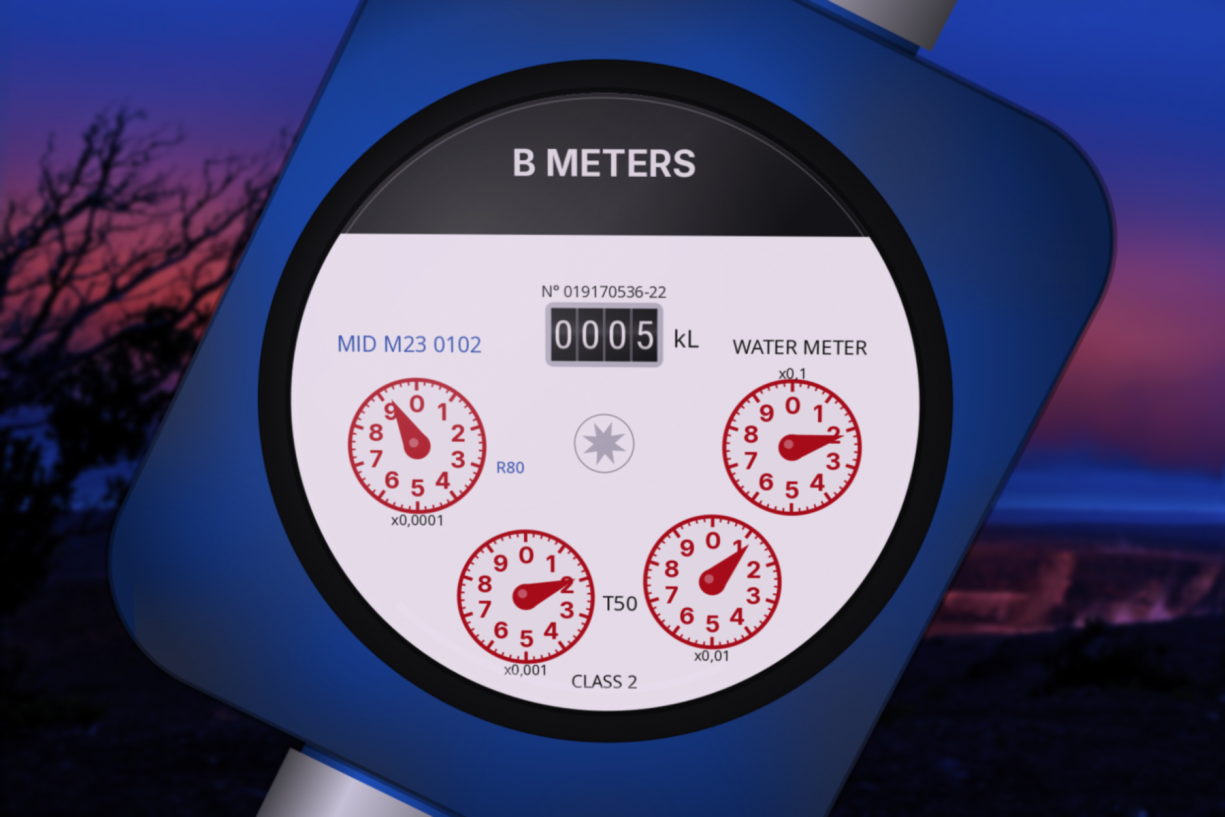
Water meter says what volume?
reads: 5.2119 kL
